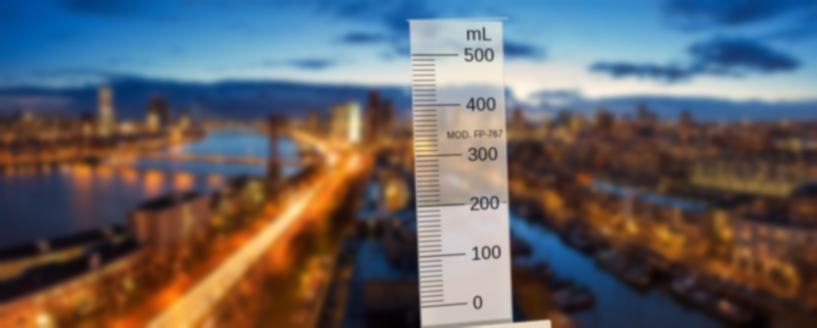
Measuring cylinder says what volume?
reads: 200 mL
